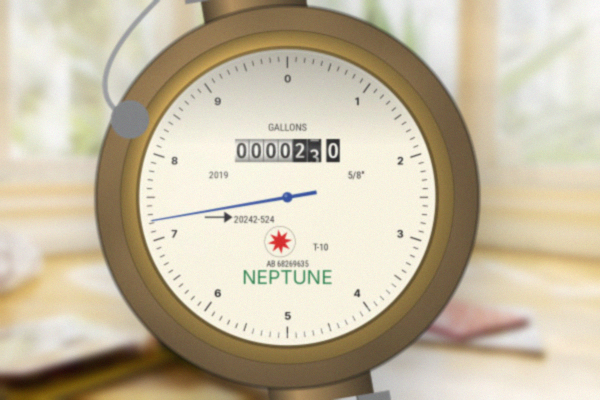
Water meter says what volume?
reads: 227.2 gal
